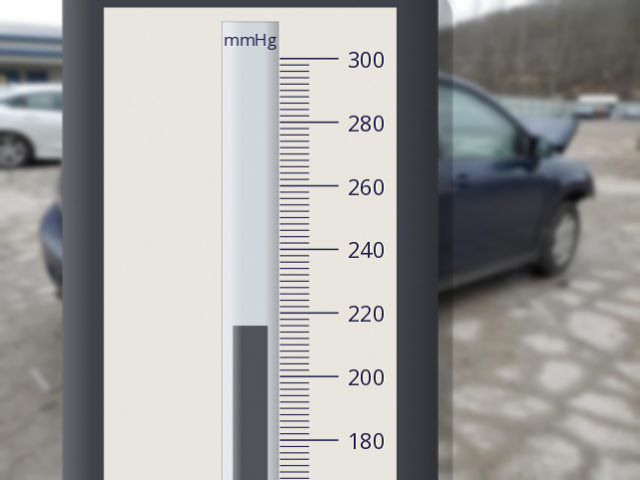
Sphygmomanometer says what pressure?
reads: 216 mmHg
